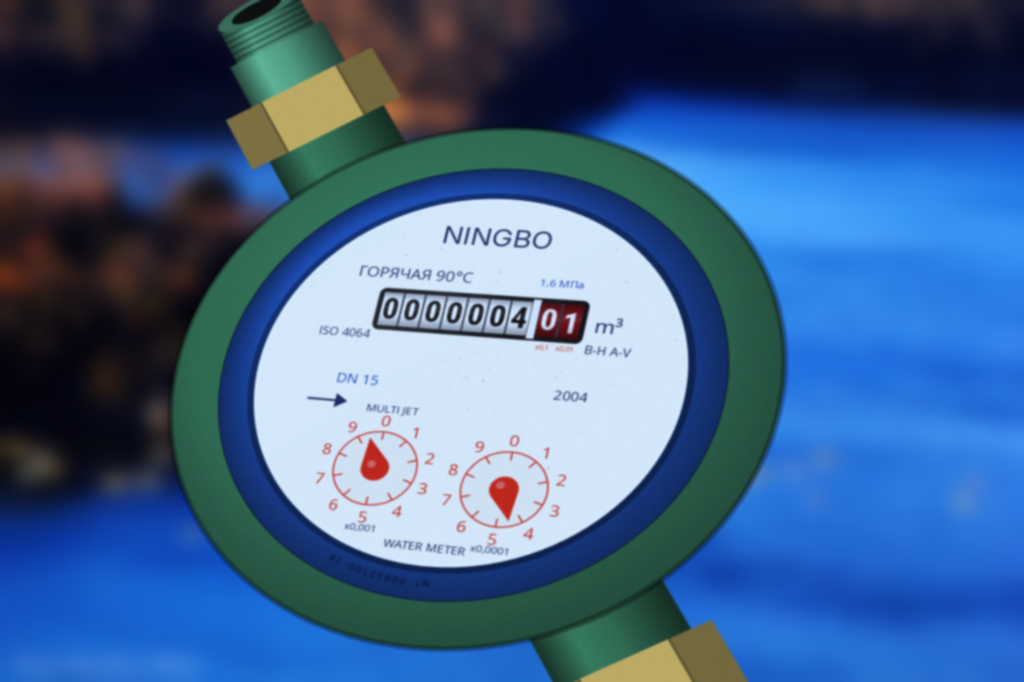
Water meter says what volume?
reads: 4.0094 m³
